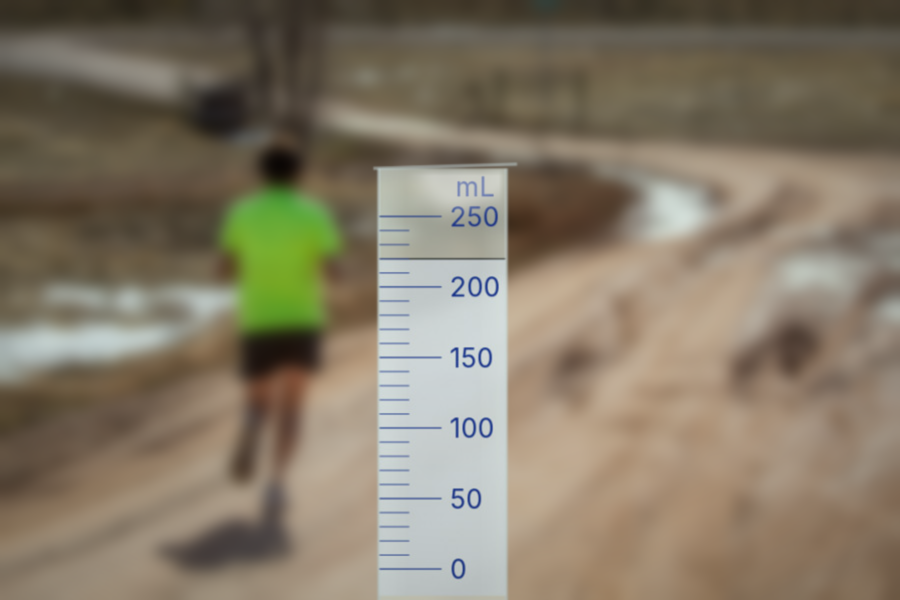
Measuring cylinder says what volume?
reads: 220 mL
